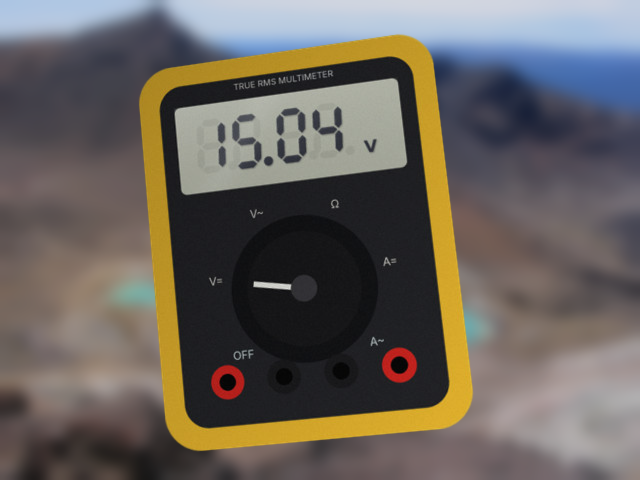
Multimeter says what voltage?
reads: 15.04 V
